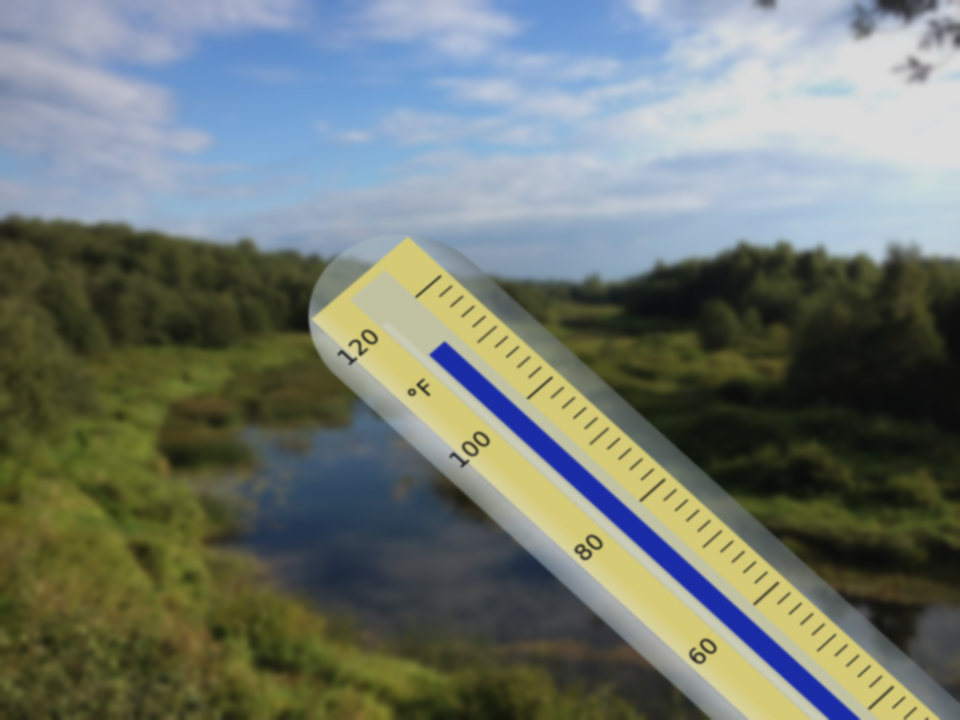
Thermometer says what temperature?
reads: 113 °F
